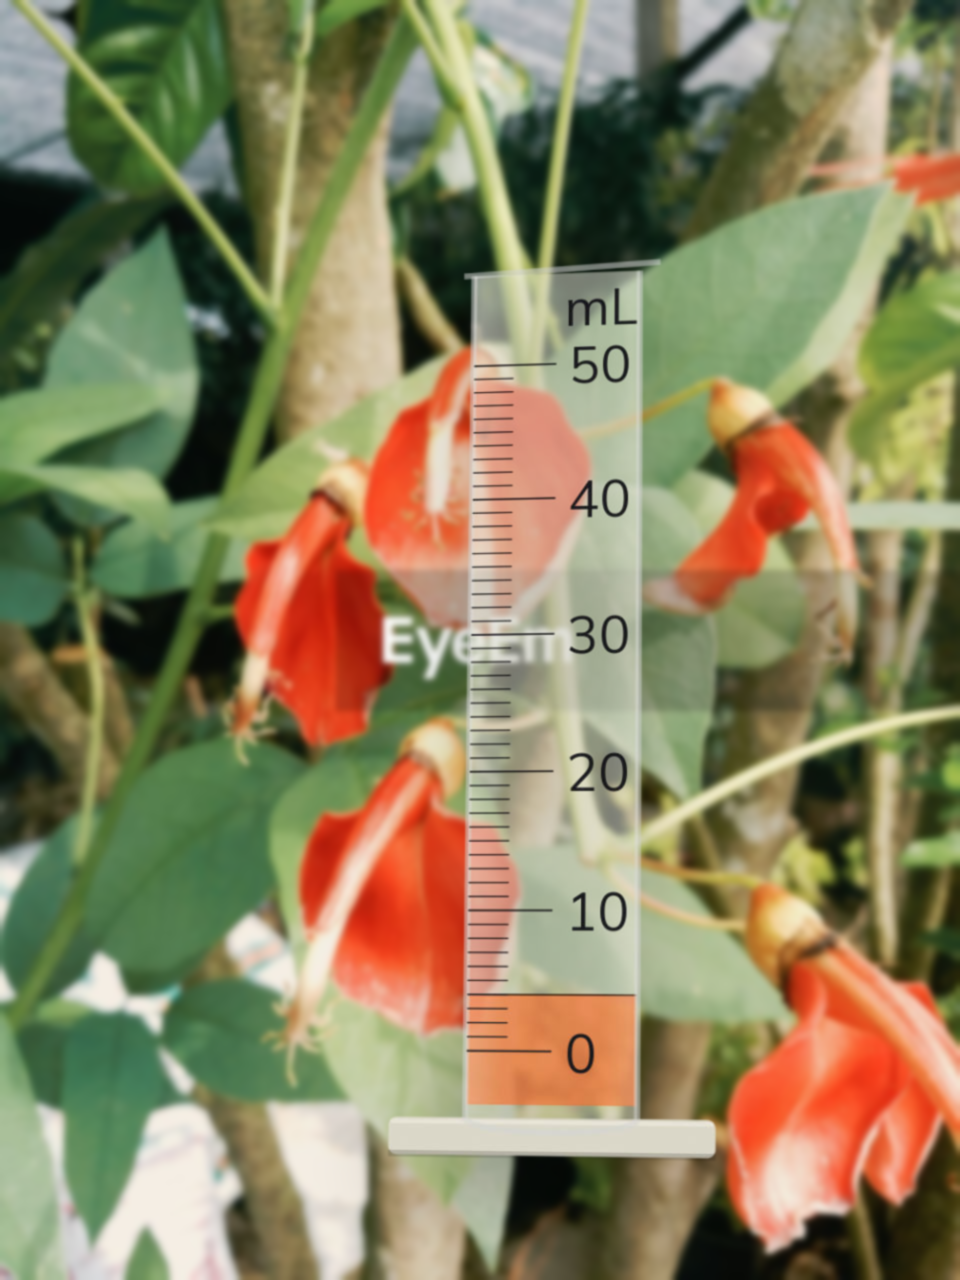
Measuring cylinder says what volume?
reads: 4 mL
